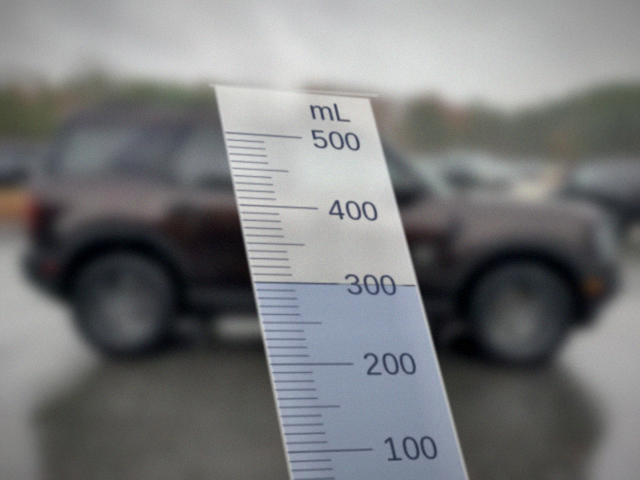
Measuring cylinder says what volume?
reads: 300 mL
